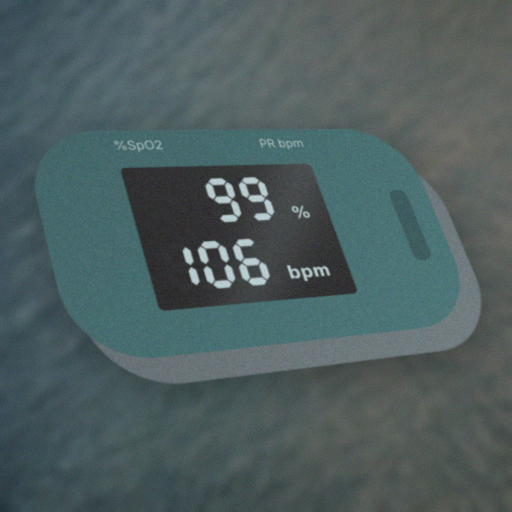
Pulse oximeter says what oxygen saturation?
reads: 99 %
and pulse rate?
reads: 106 bpm
